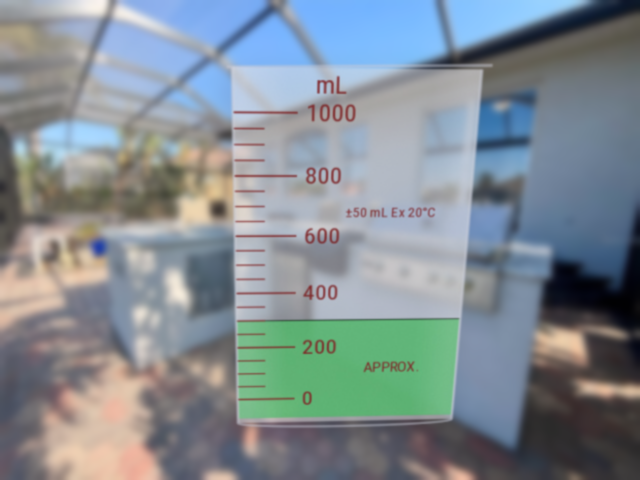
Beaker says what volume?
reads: 300 mL
